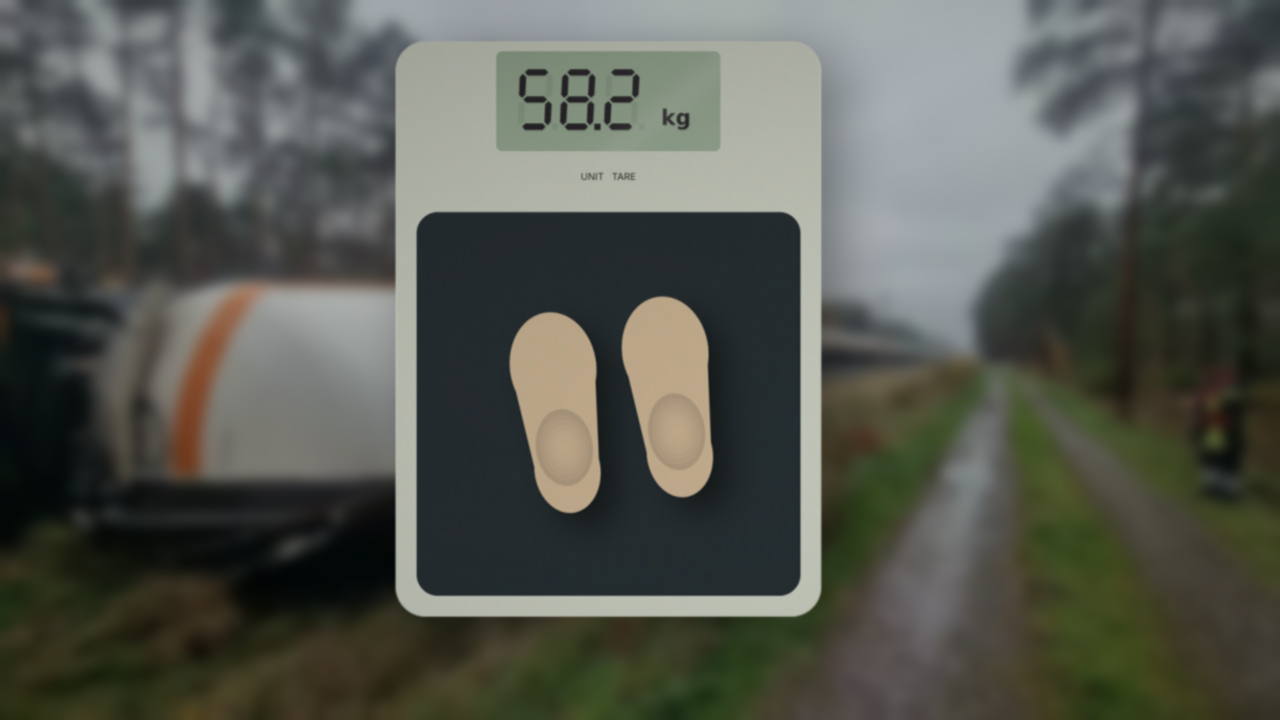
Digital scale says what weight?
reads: 58.2 kg
